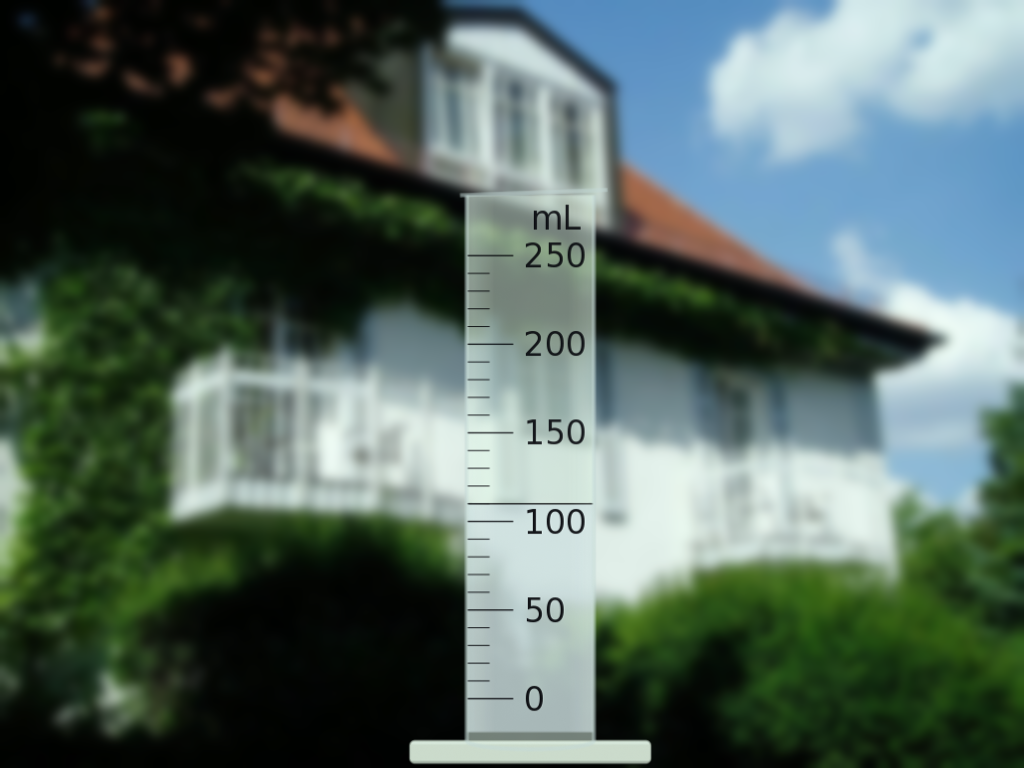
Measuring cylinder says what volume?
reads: 110 mL
